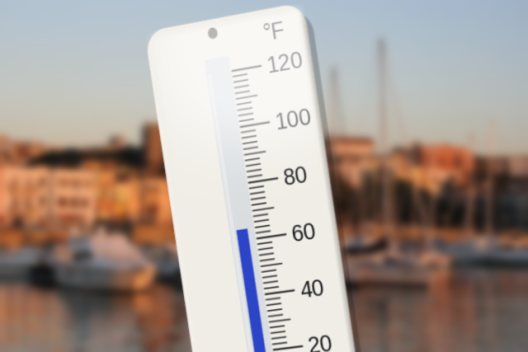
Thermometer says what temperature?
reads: 64 °F
